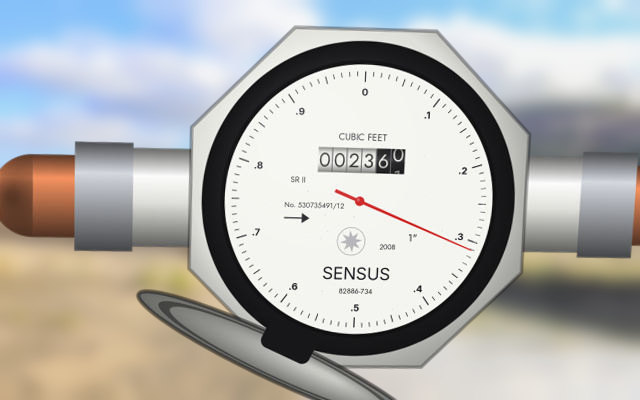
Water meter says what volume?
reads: 2360.31 ft³
